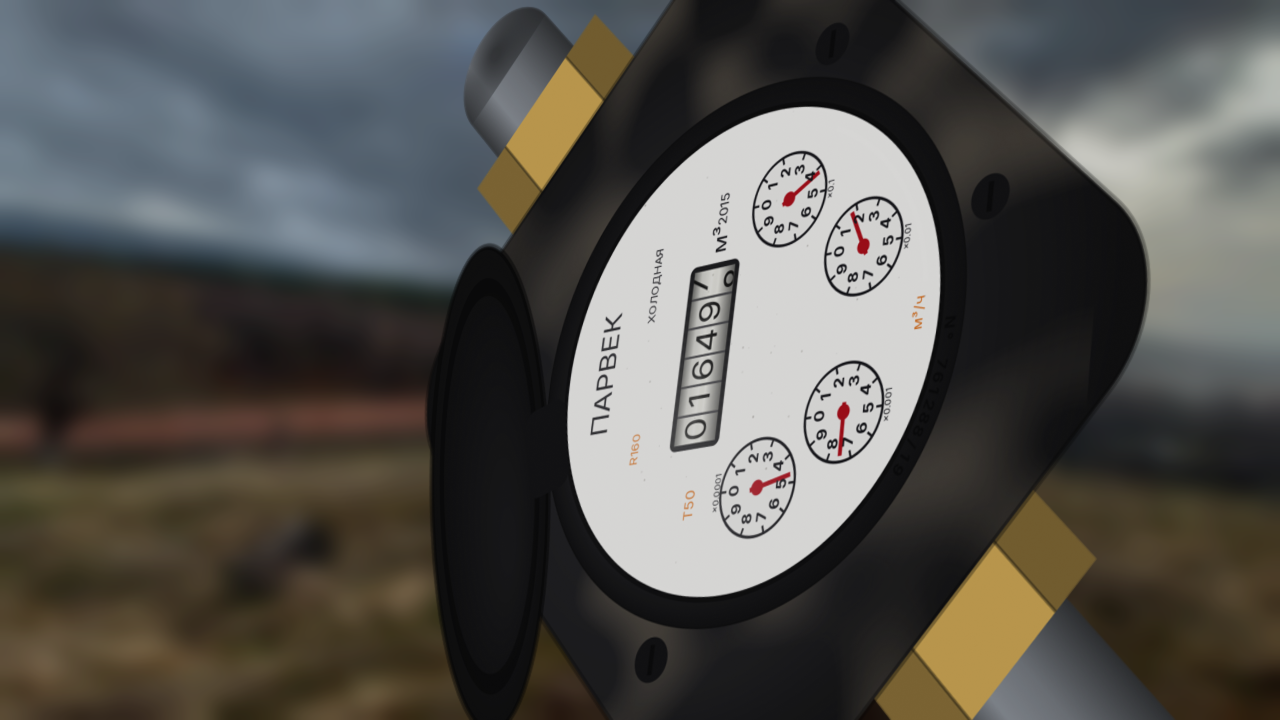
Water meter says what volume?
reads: 16497.4174 m³
